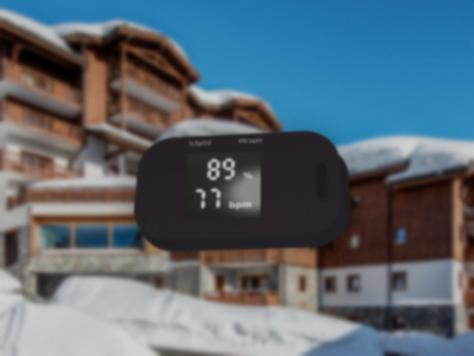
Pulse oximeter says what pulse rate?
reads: 77 bpm
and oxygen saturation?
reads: 89 %
